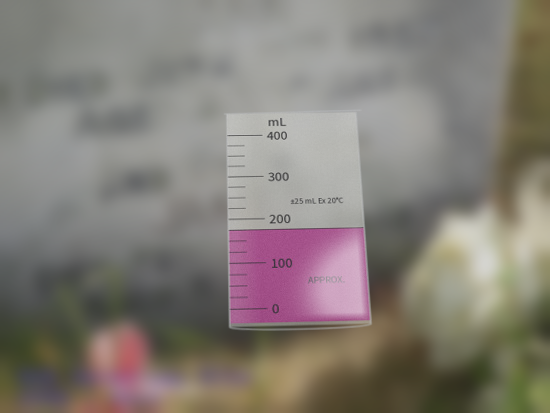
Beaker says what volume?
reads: 175 mL
